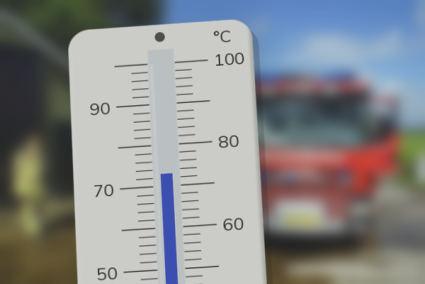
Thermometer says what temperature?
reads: 73 °C
